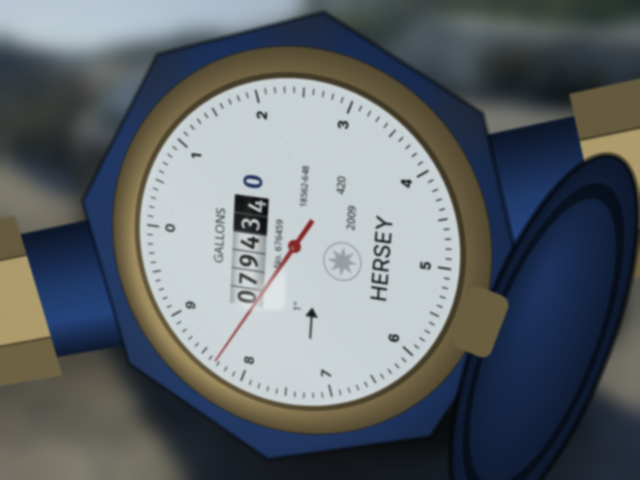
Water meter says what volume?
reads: 794338.3 gal
